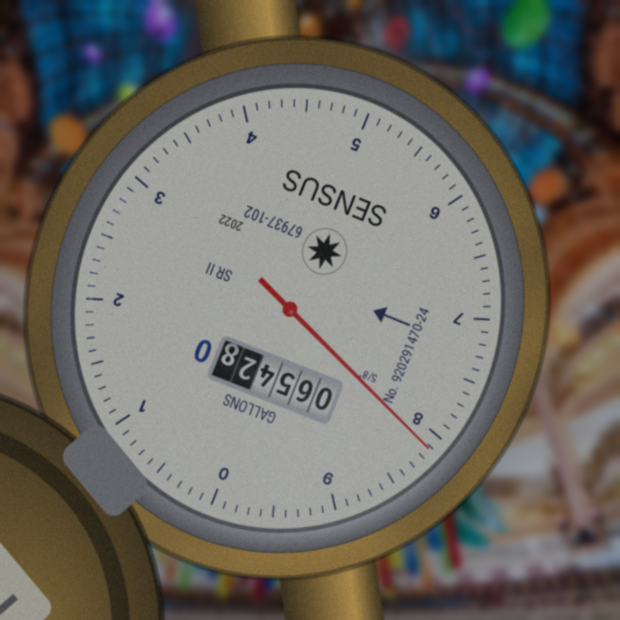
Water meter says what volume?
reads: 654278.1 gal
